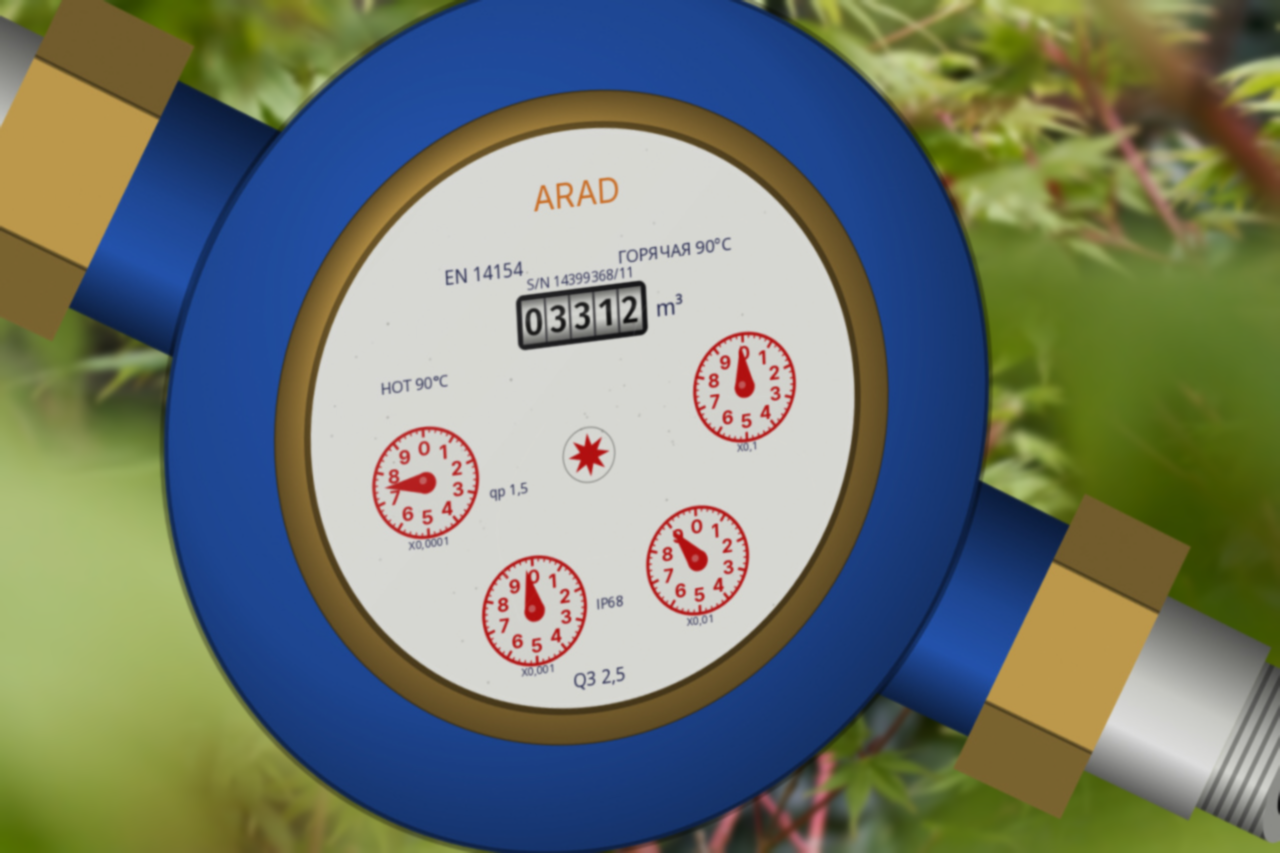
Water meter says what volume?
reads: 3311.9897 m³
